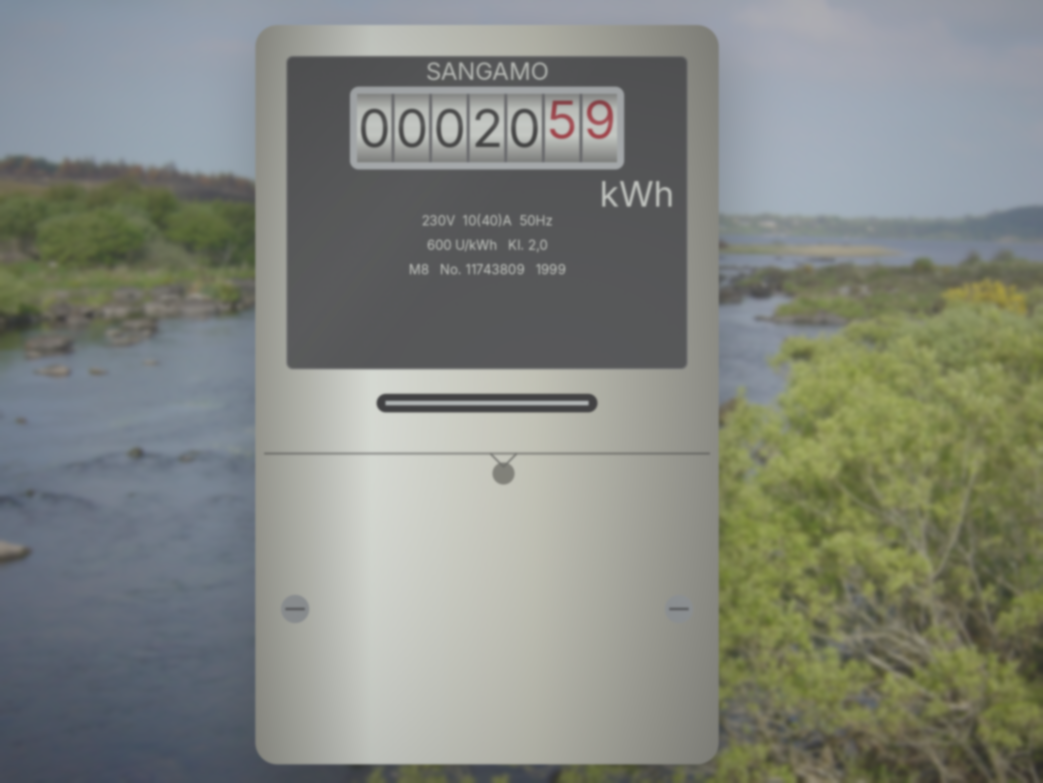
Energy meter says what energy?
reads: 20.59 kWh
